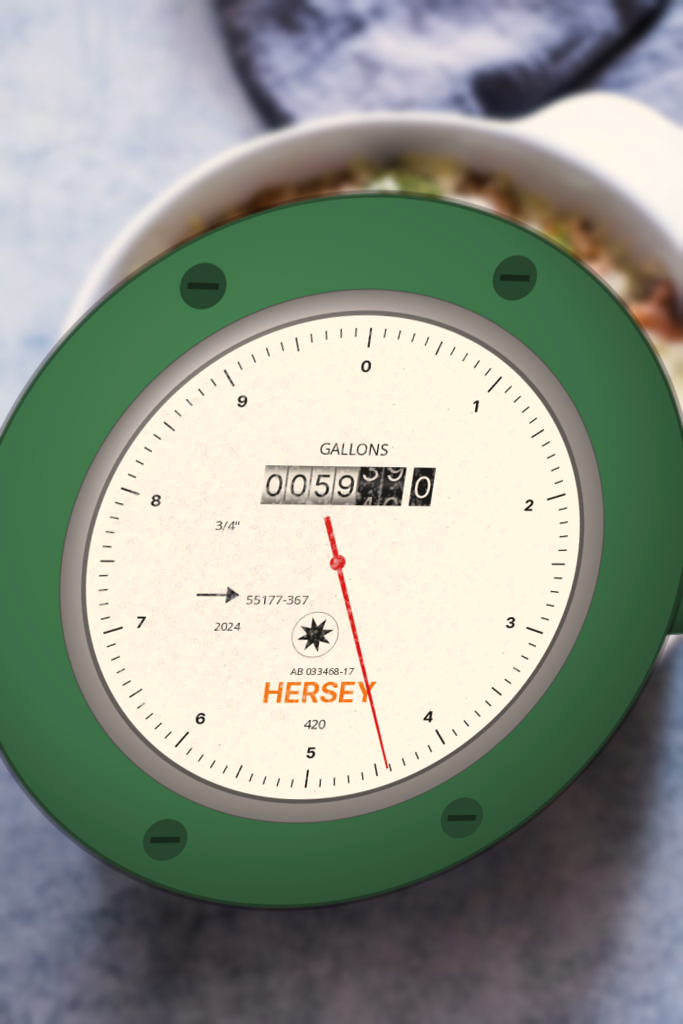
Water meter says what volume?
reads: 59394.4 gal
